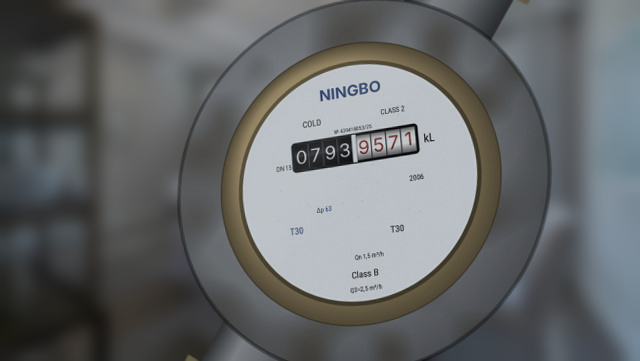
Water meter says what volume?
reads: 793.9571 kL
